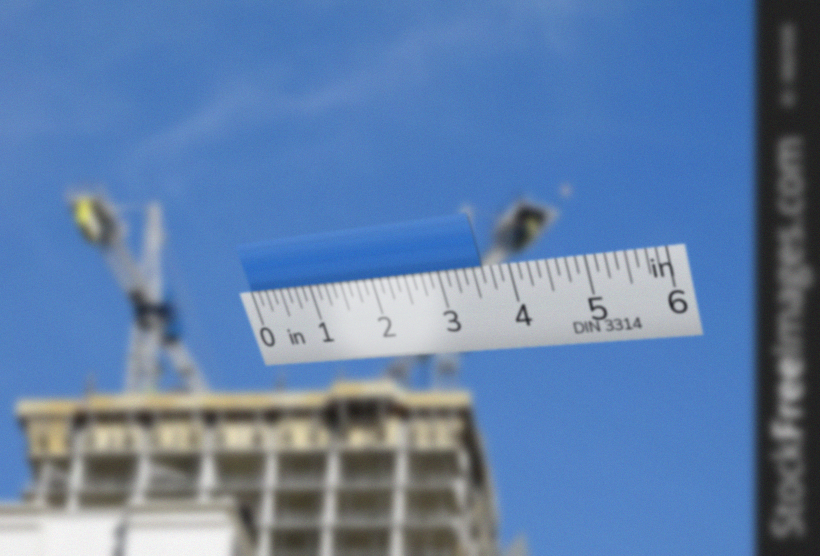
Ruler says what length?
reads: 3.625 in
